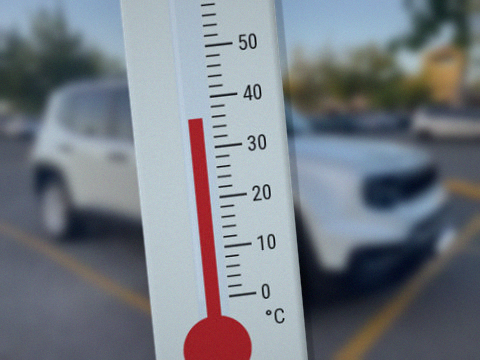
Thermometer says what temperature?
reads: 36 °C
